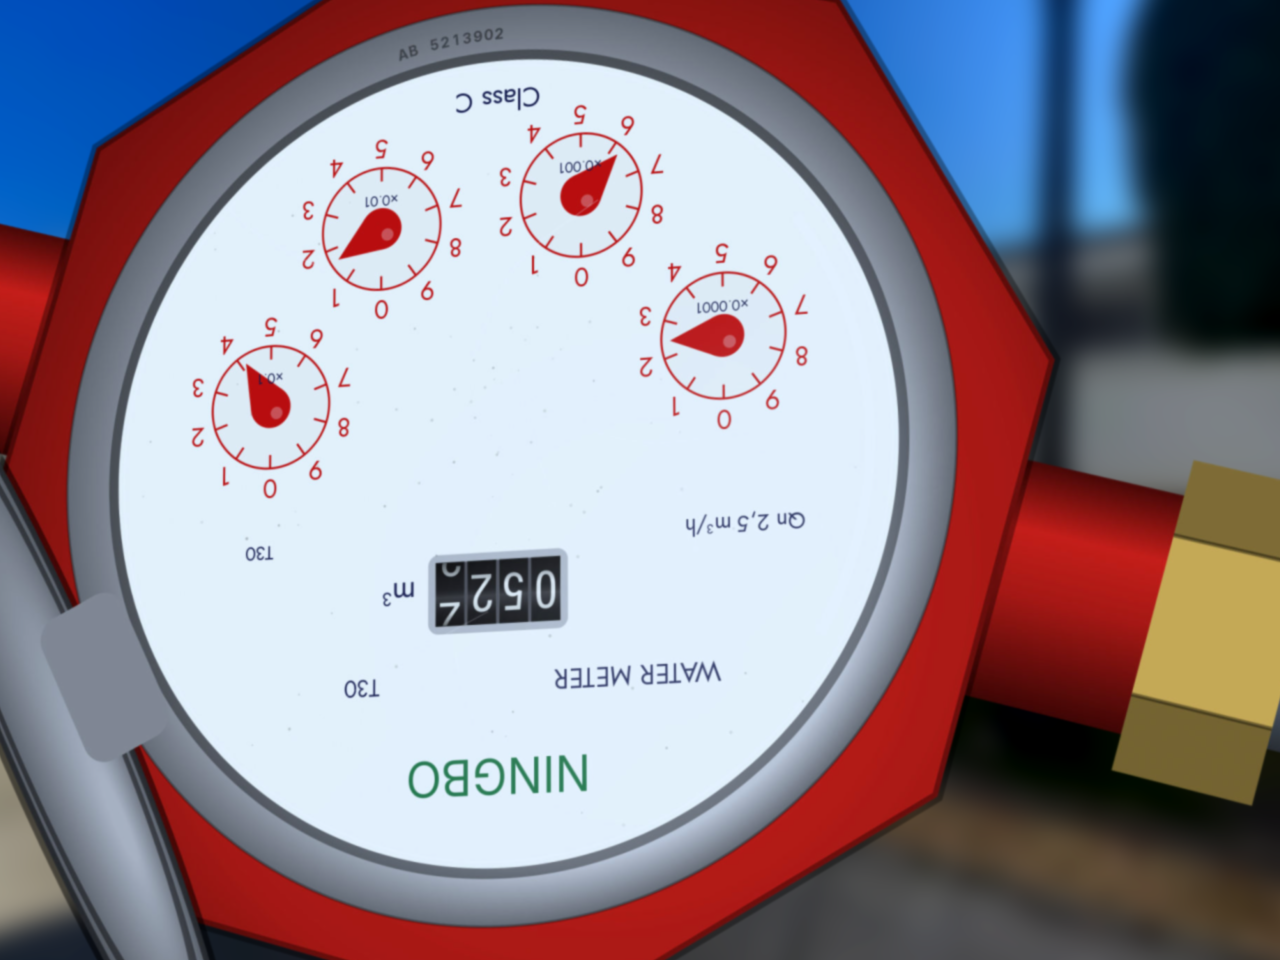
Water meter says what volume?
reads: 522.4162 m³
